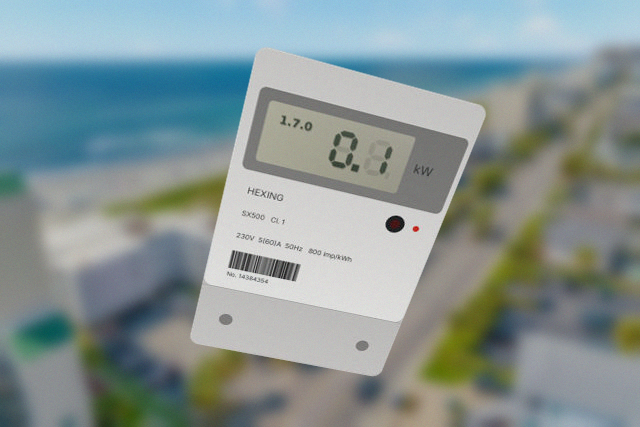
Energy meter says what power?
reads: 0.1 kW
